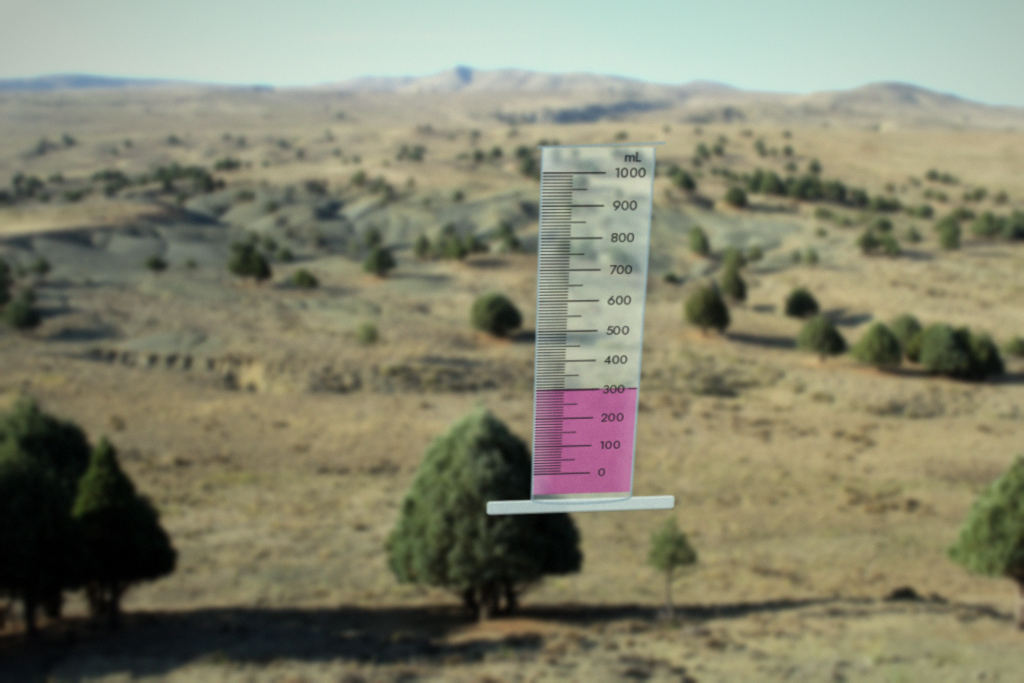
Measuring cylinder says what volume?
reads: 300 mL
